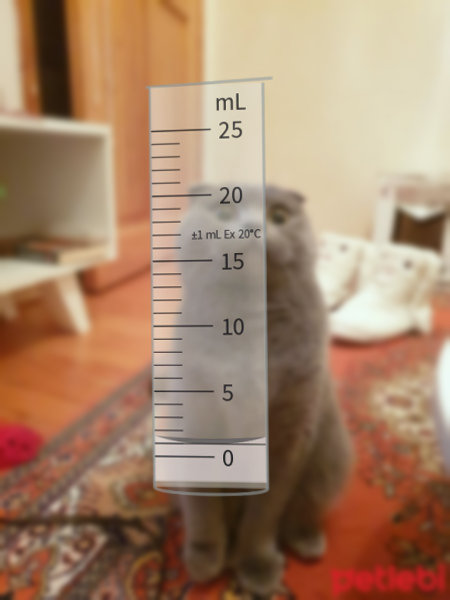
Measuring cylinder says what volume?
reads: 1 mL
